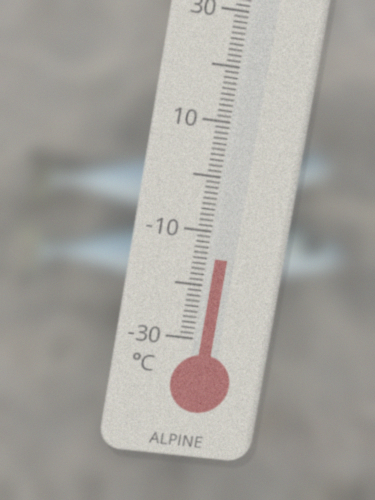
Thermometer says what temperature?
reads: -15 °C
